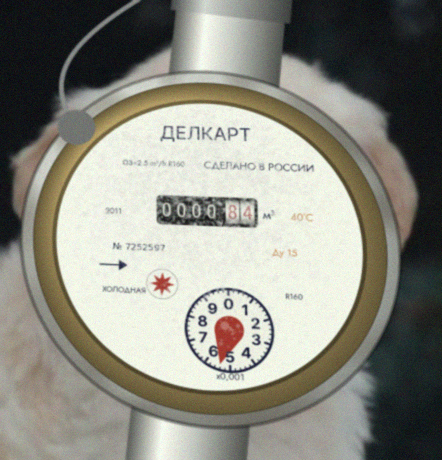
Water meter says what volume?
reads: 0.845 m³
